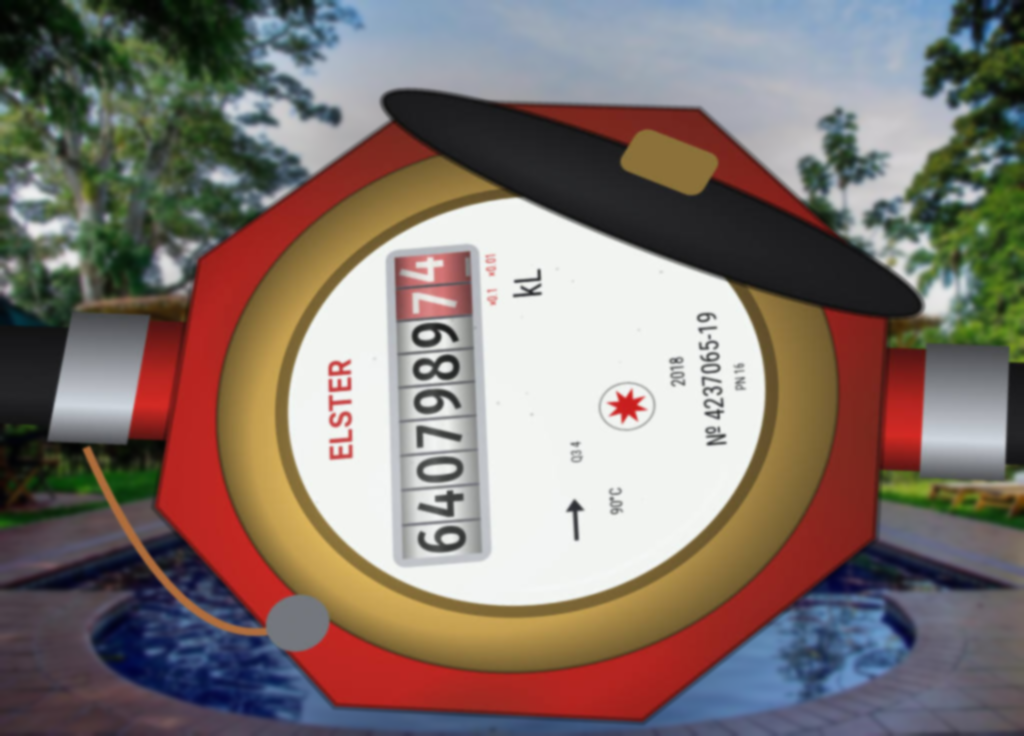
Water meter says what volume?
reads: 6407989.74 kL
